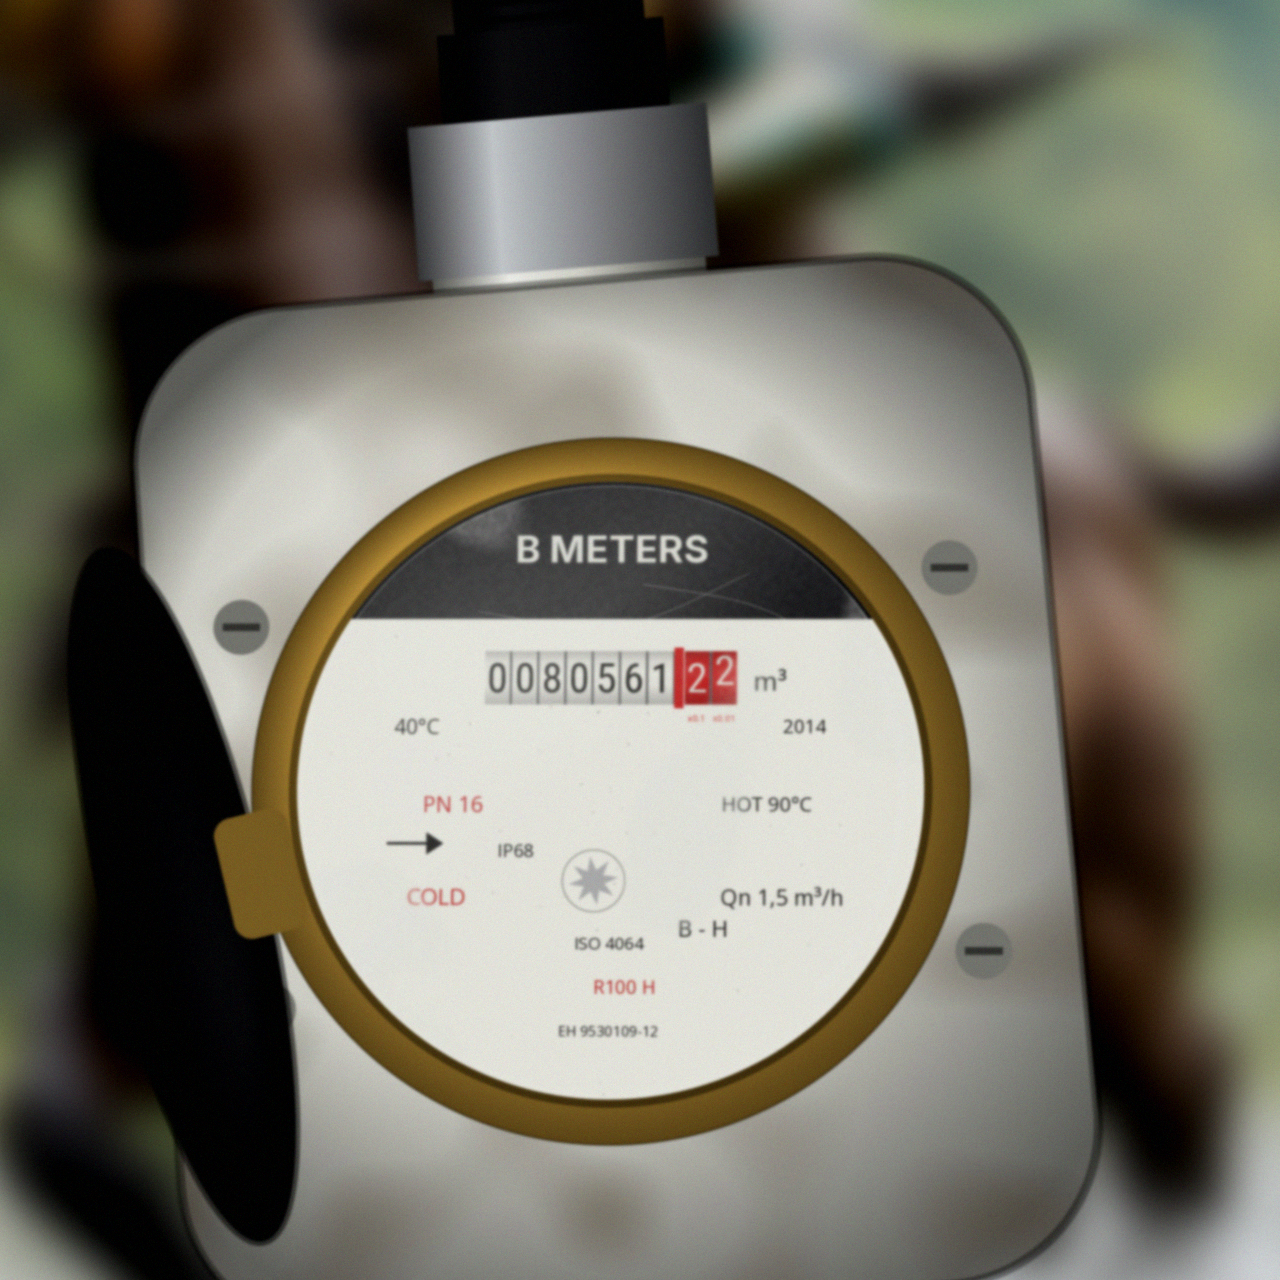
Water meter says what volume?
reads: 80561.22 m³
